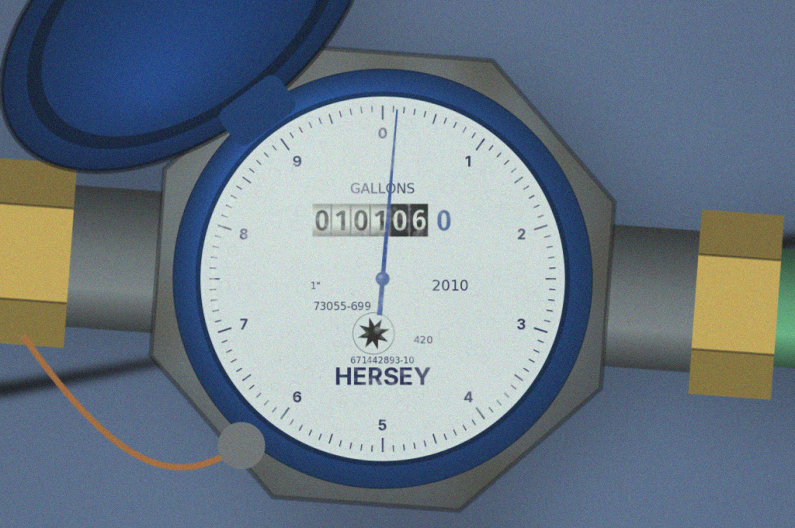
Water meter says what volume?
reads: 101060.1 gal
